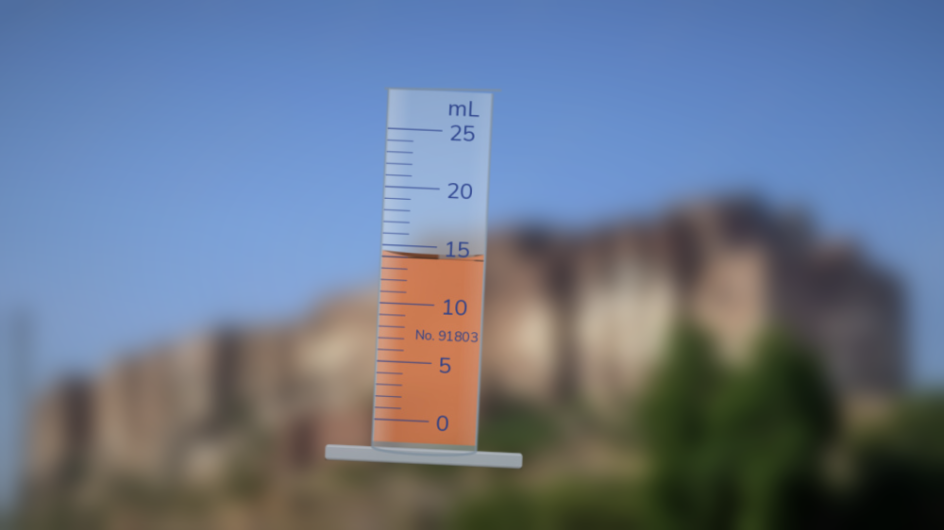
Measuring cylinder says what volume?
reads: 14 mL
